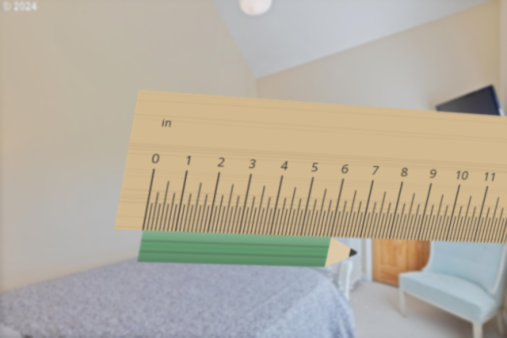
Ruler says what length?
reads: 7 in
